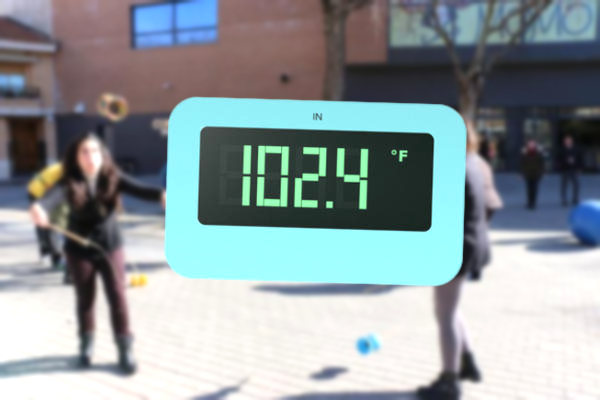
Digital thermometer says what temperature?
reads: 102.4 °F
